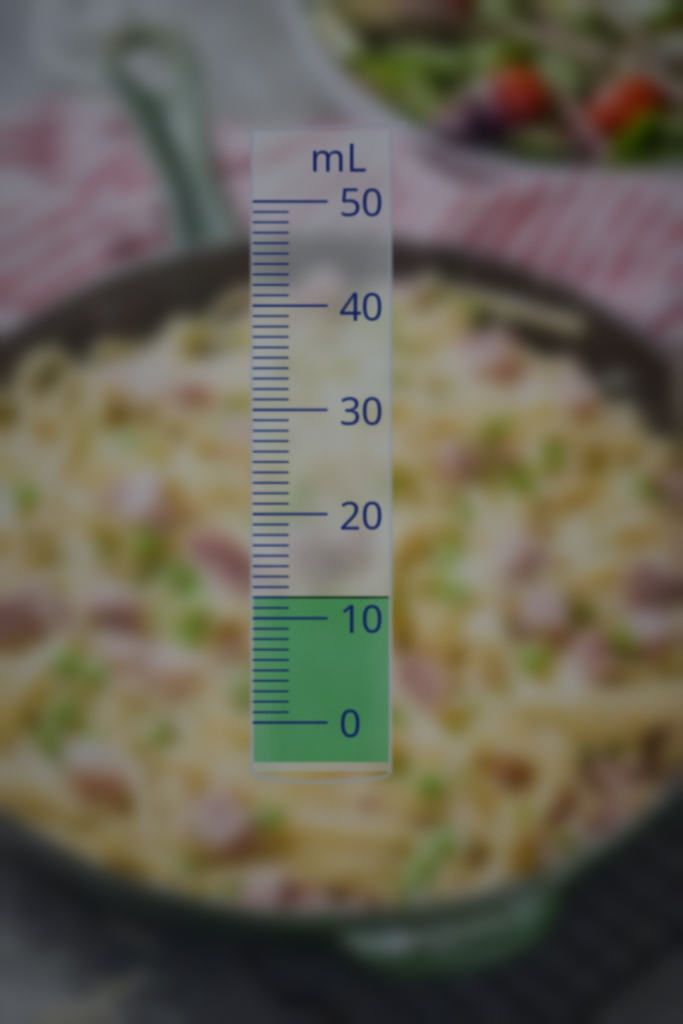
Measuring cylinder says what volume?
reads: 12 mL
